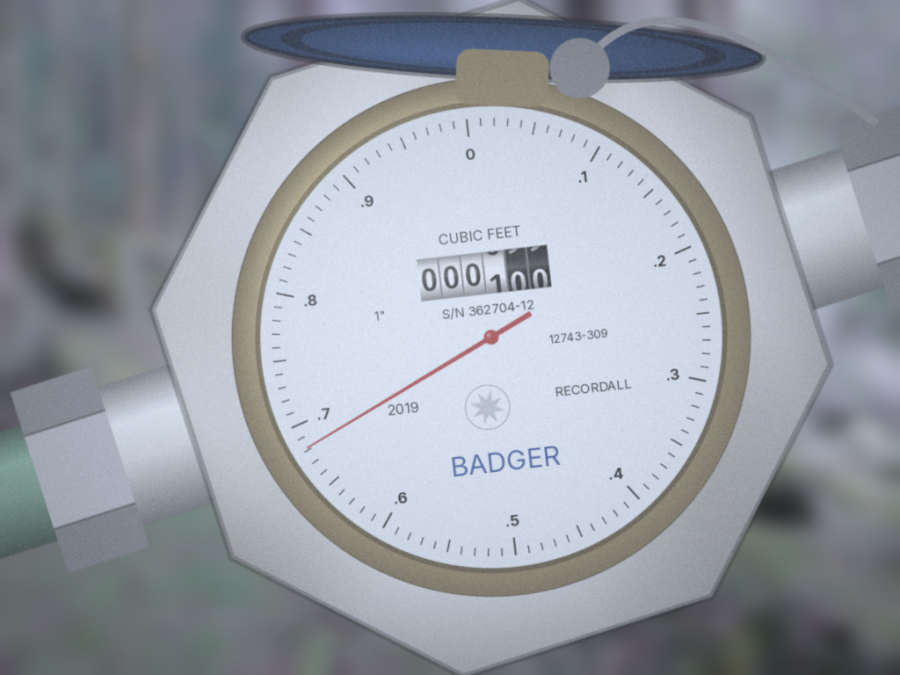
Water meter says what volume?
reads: 99.68 ft³
